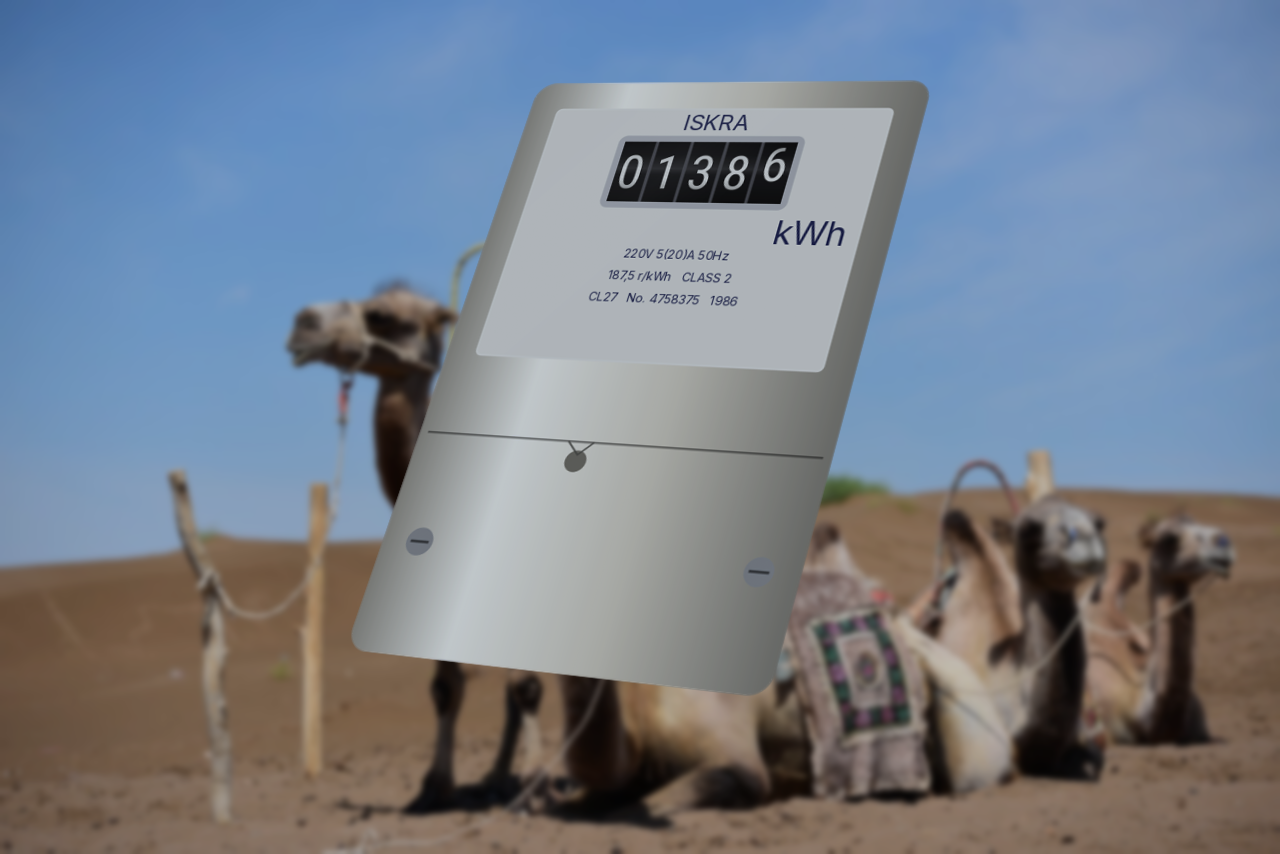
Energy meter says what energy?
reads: 1386 kWh
